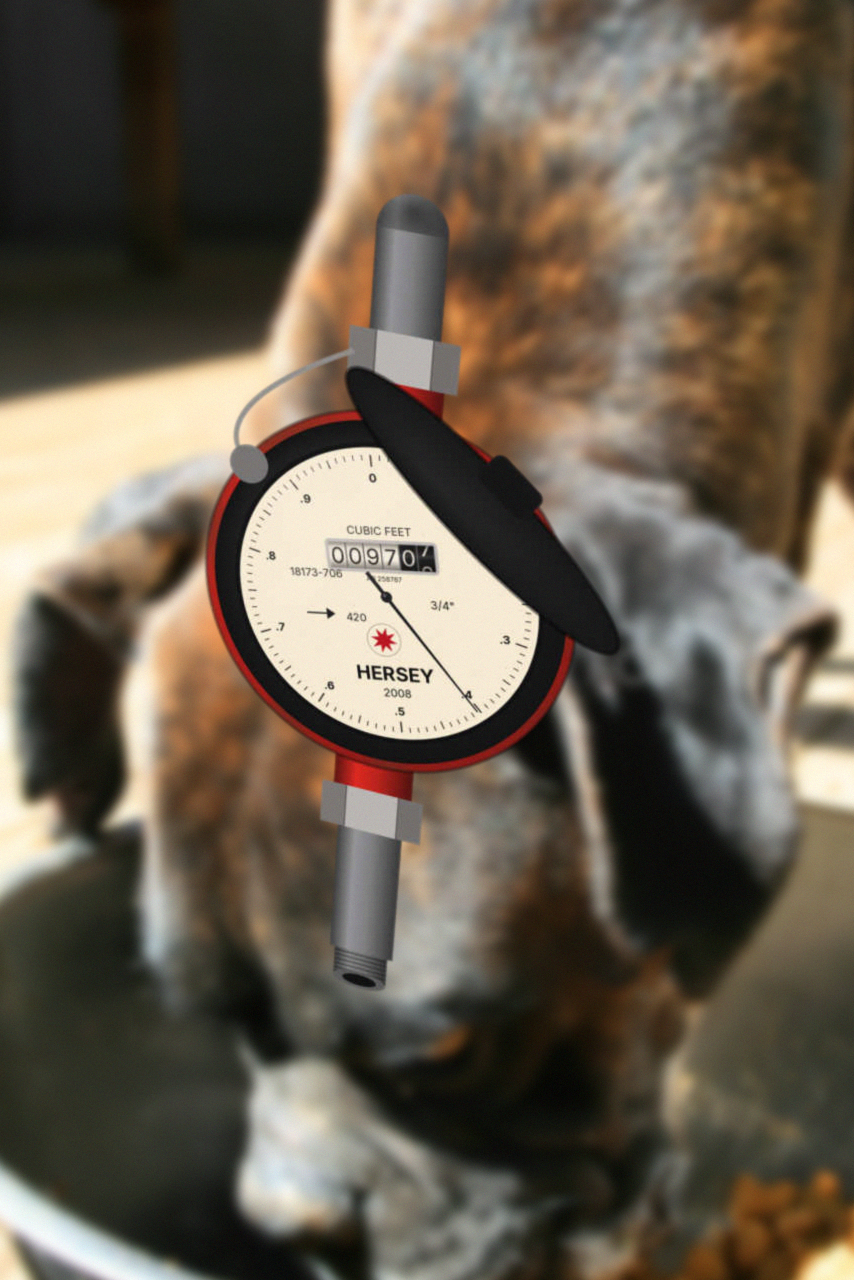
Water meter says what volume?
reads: 9707.40 ft³
